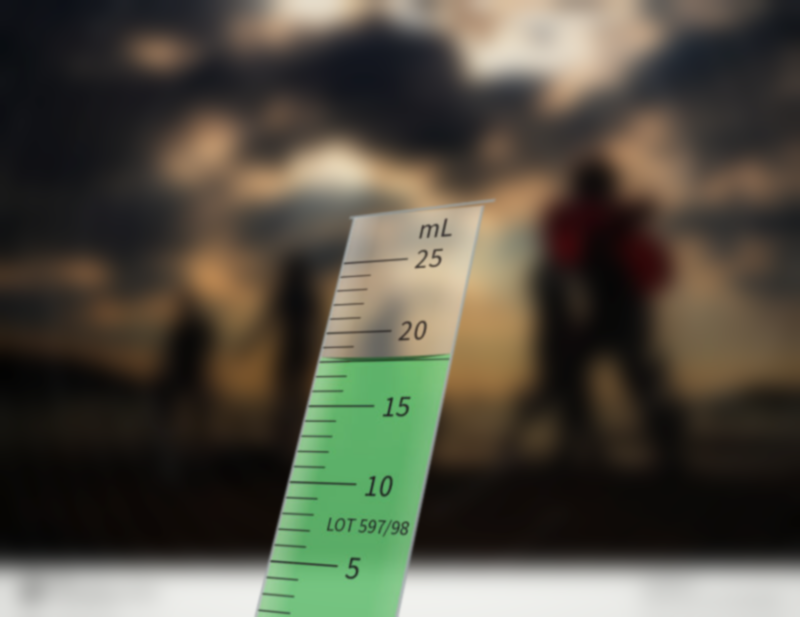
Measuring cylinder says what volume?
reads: 18 mL
